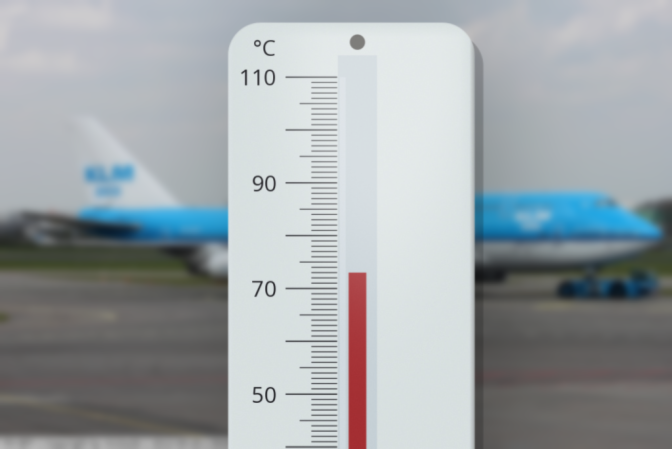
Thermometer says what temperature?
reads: 73 °C
